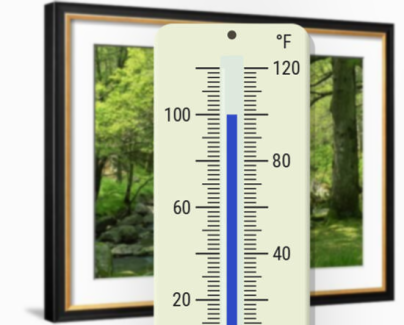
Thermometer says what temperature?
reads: 100 °F
